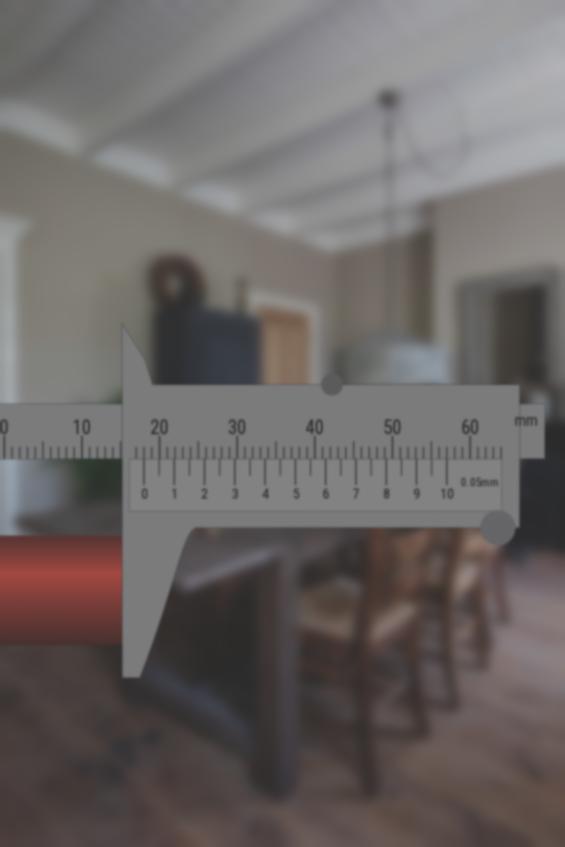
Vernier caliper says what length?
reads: 18.0 mm
